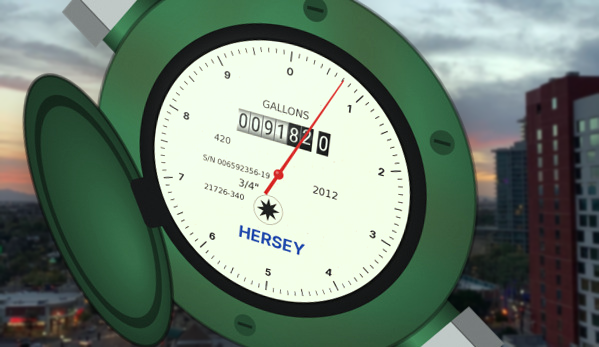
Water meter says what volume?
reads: 91820.7 gal
